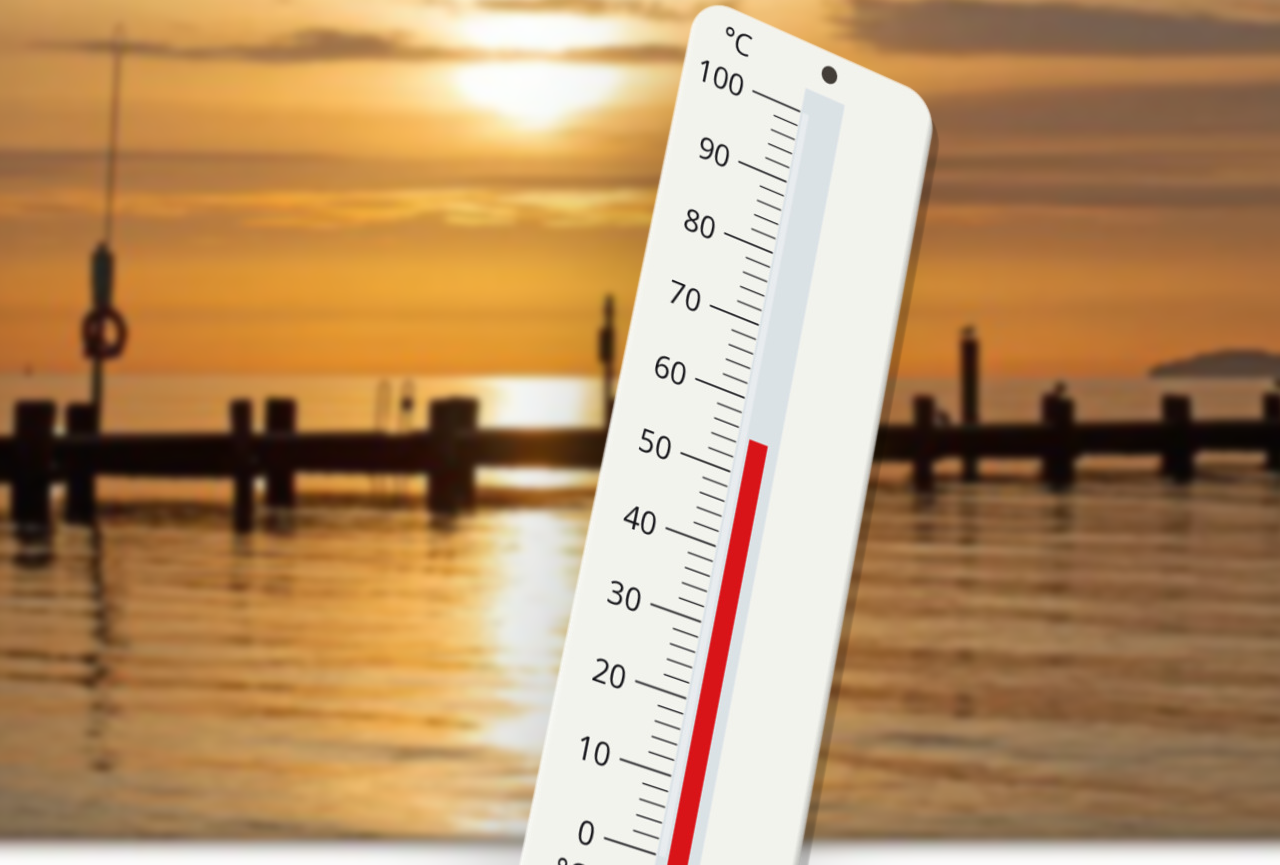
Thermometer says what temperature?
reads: 55 °C
